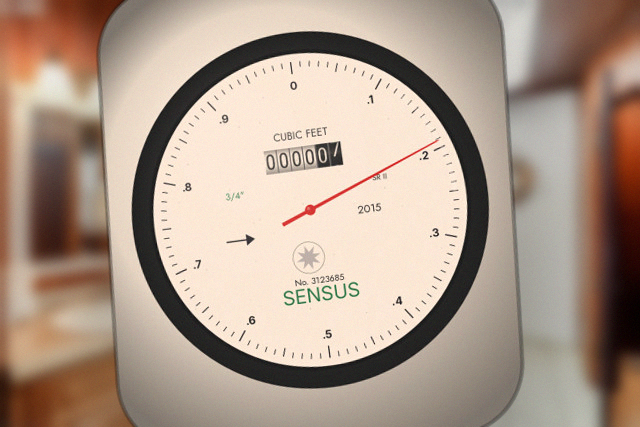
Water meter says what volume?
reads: 7.19 ft³
